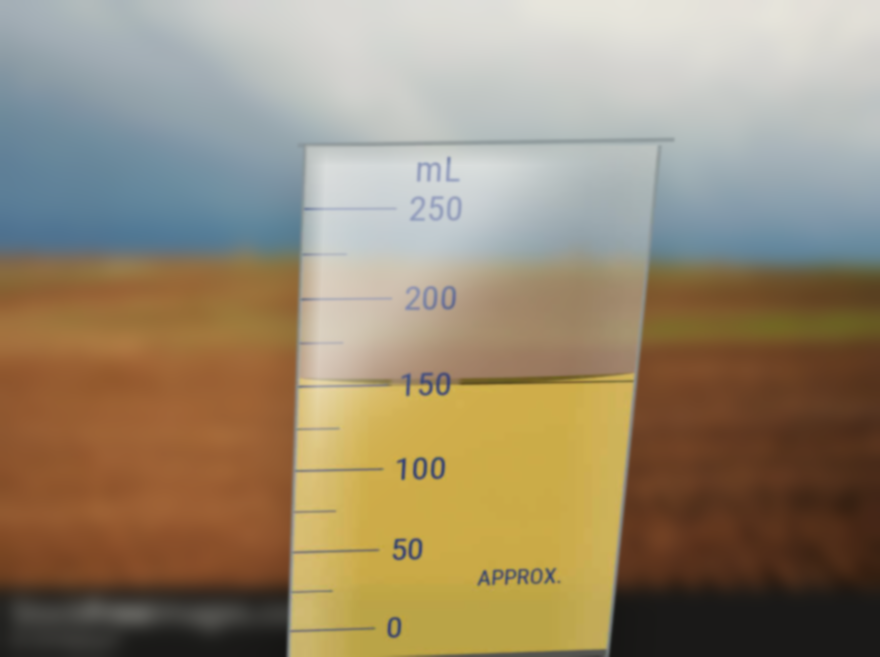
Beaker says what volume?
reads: 150 mL
